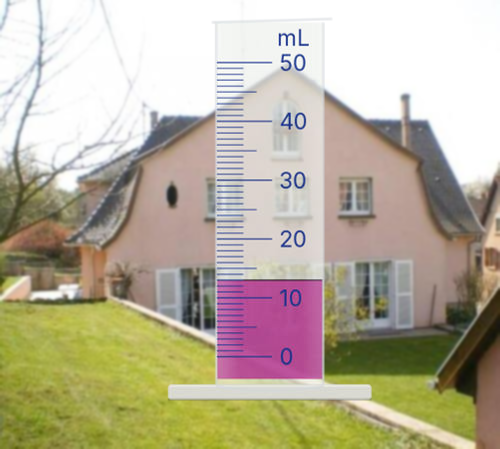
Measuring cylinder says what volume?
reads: 13 mL
